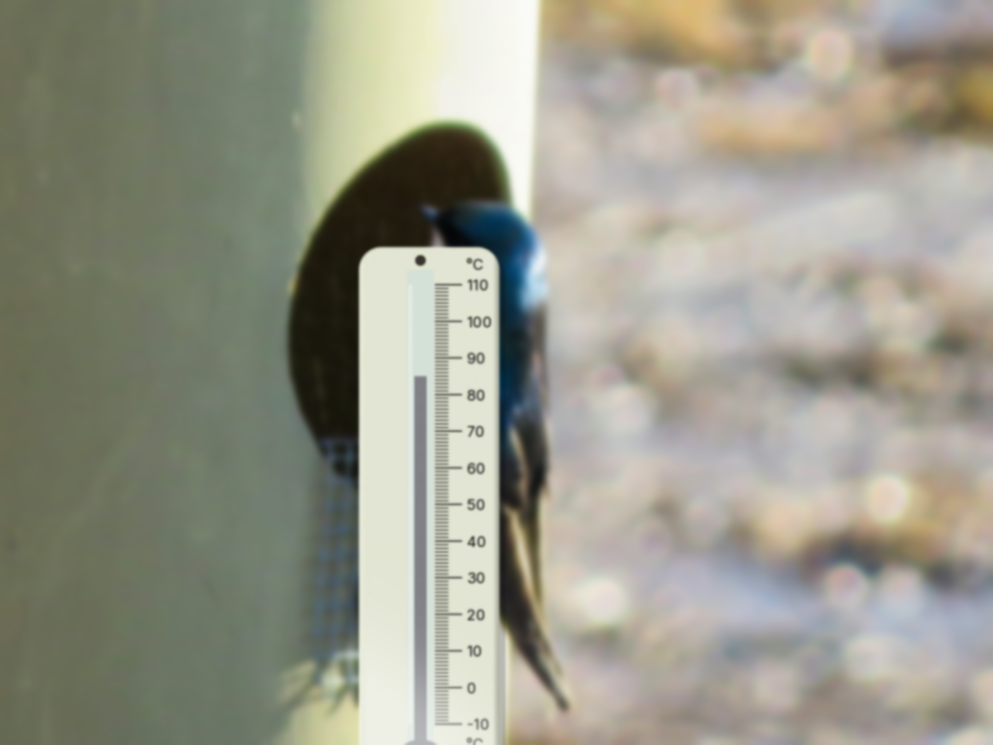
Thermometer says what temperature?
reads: 85 °C
